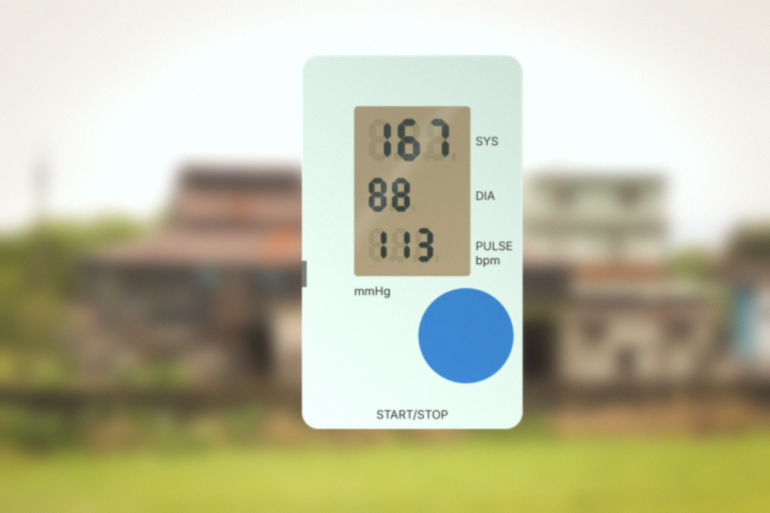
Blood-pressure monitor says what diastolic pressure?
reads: 88 mmHg
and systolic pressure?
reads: 167 mmHg
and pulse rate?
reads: 113 bpm
